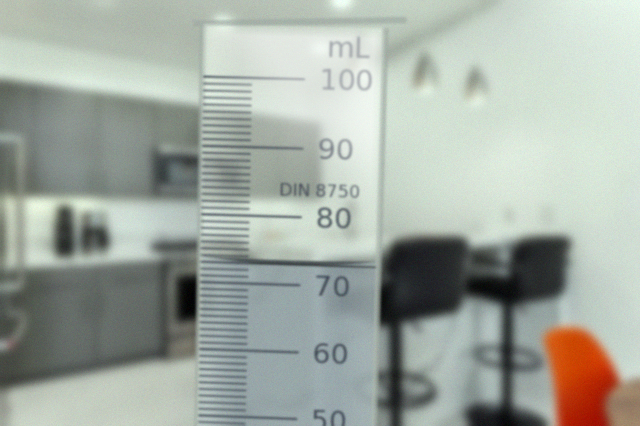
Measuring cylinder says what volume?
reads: 73 mL
